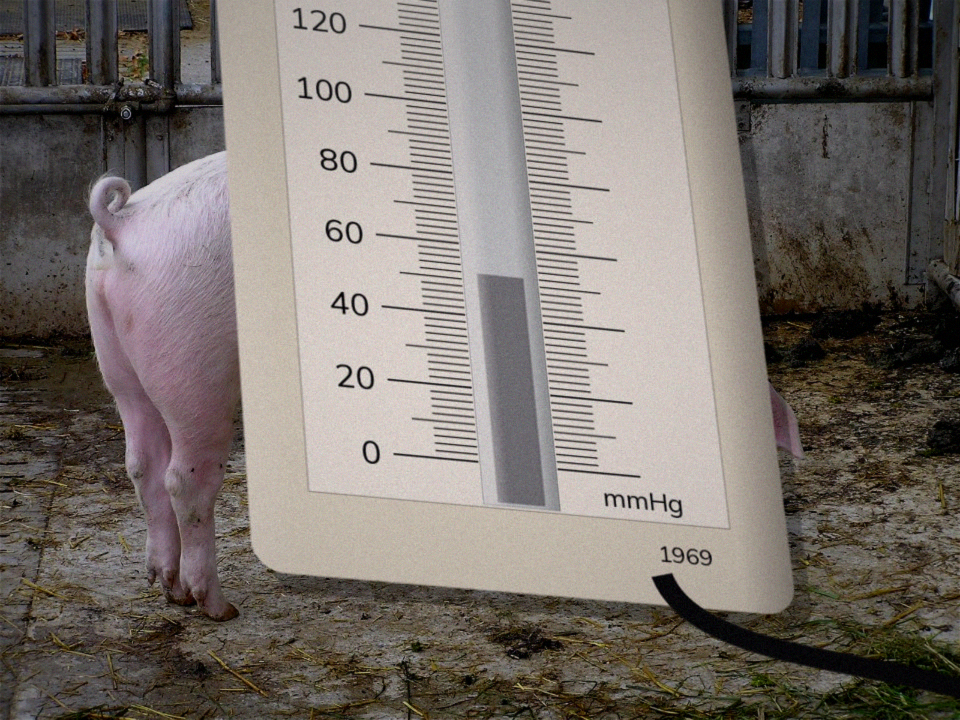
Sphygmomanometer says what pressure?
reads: 52 mmHg
